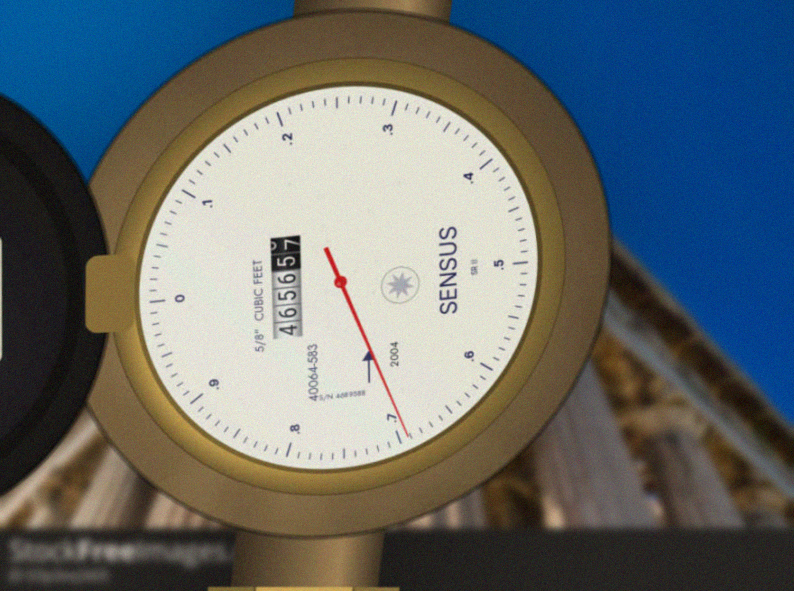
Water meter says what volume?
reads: 465656.69 ft³
